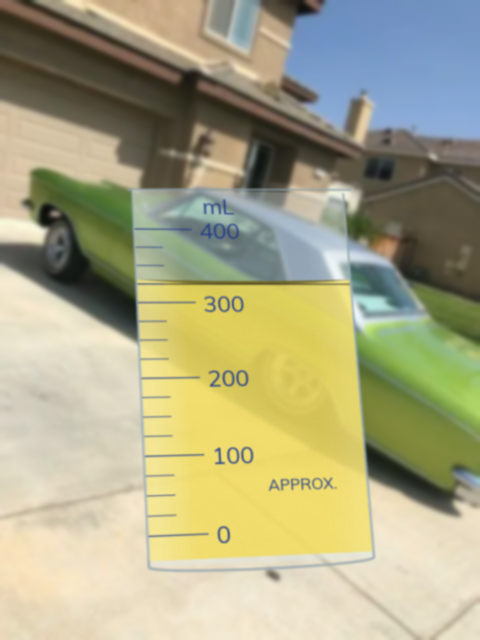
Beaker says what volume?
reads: 325 mL
